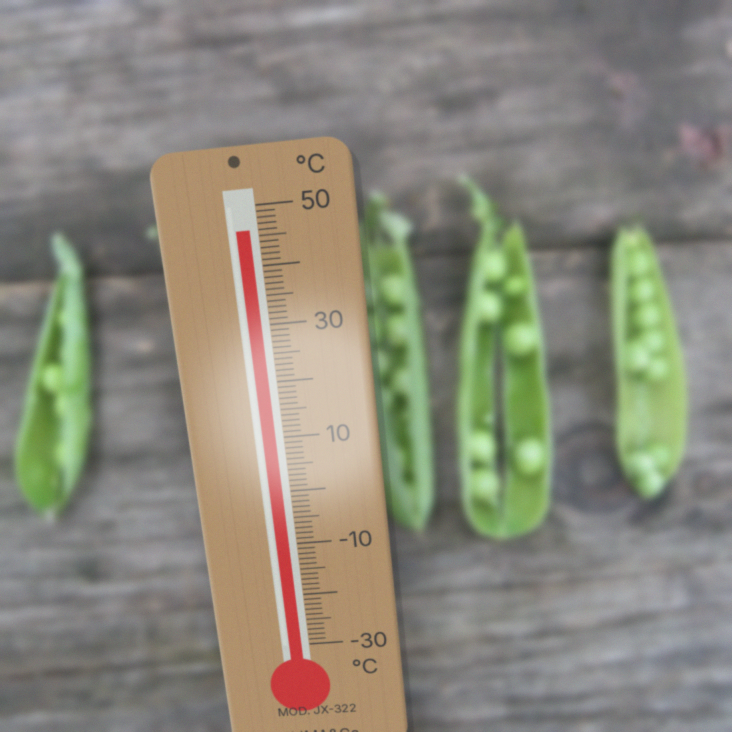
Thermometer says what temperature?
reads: 46 °C
